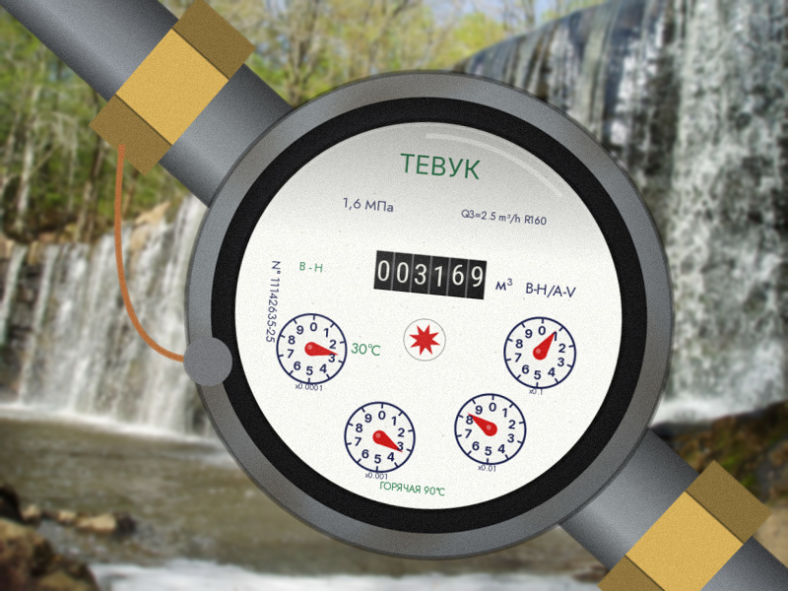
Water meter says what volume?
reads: 3169.0832 m³
